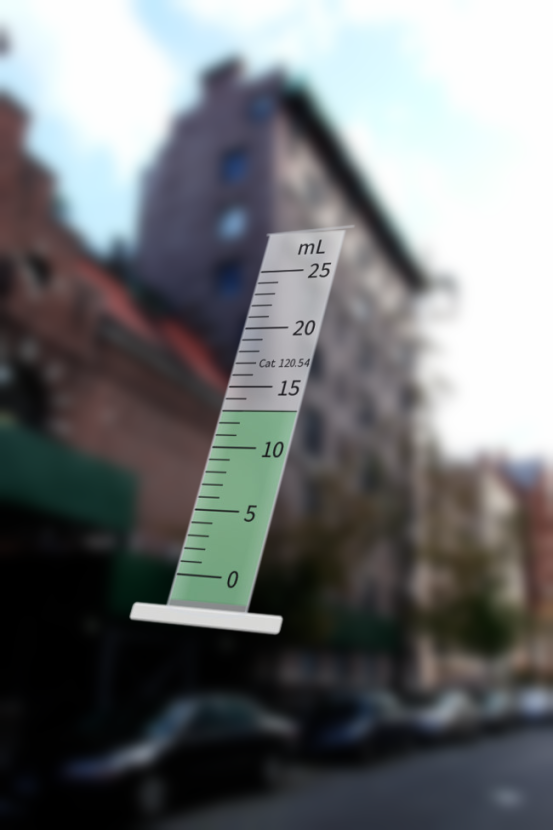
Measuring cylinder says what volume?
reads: 13 mL
